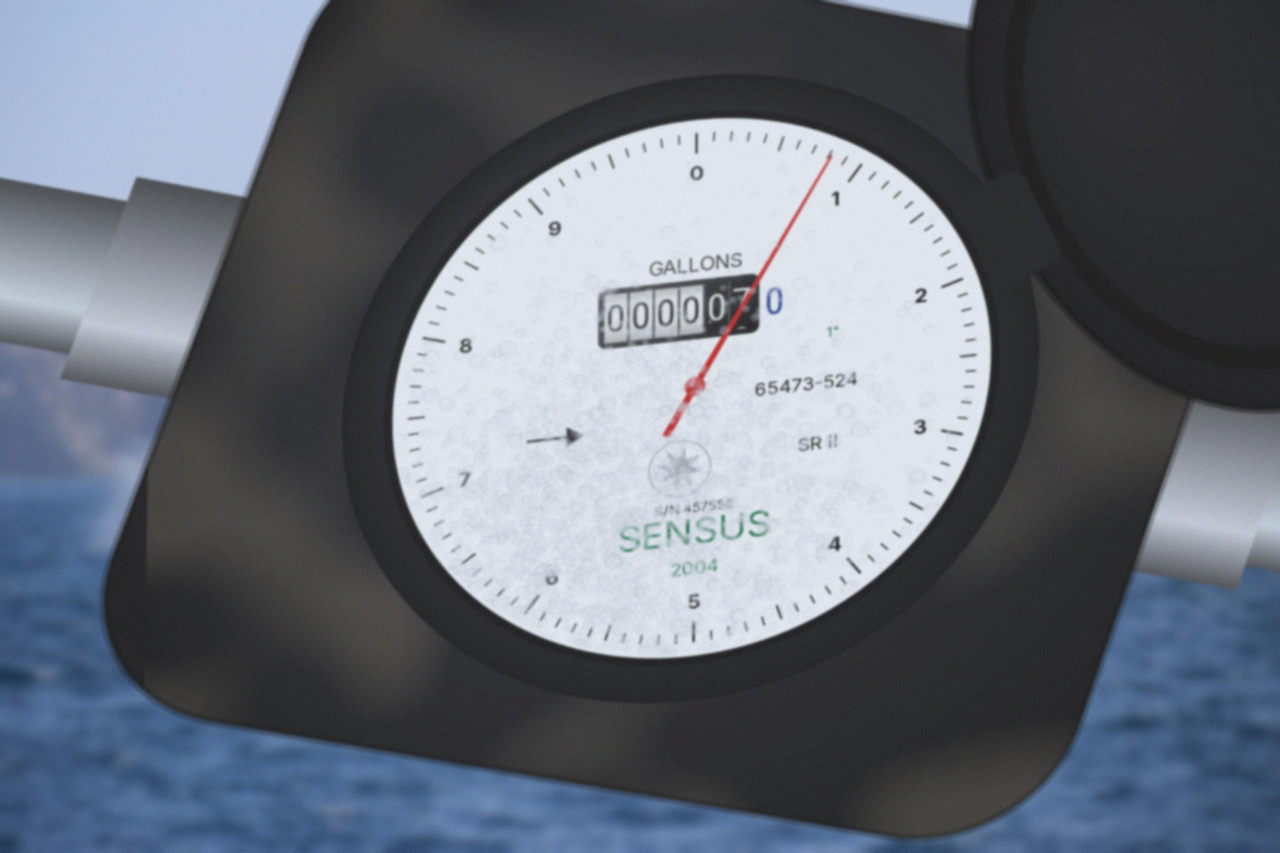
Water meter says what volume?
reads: 70.8 gal
